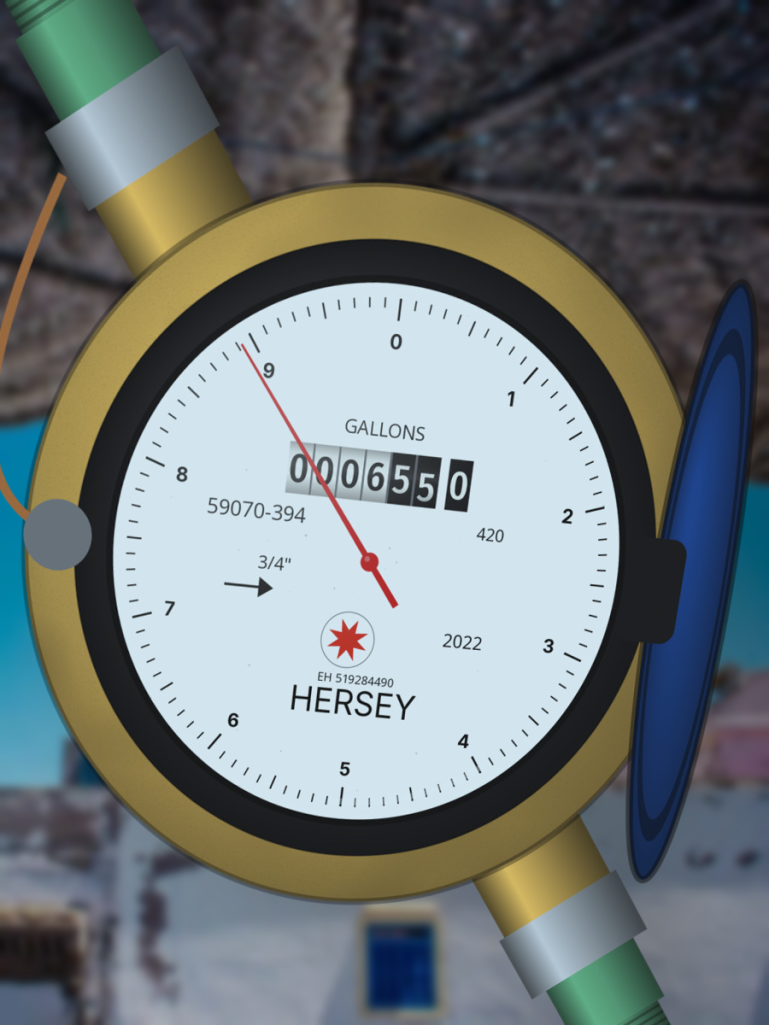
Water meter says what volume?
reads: 6548.9 gal
